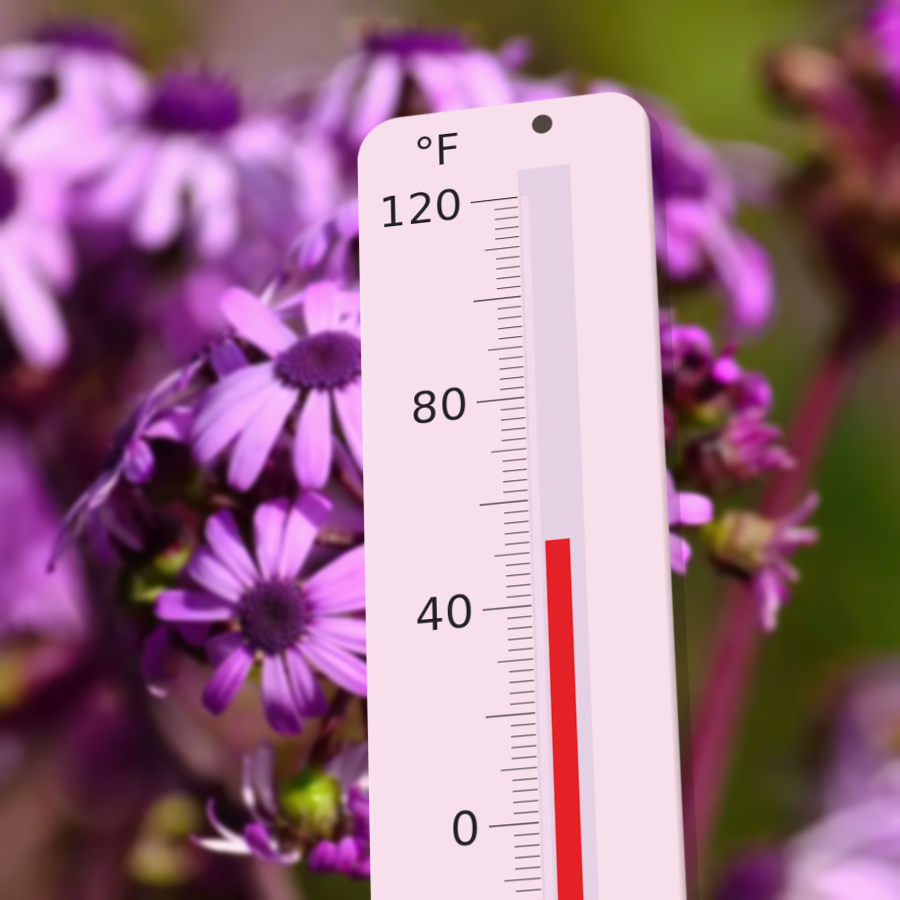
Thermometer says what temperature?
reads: 52 °F
